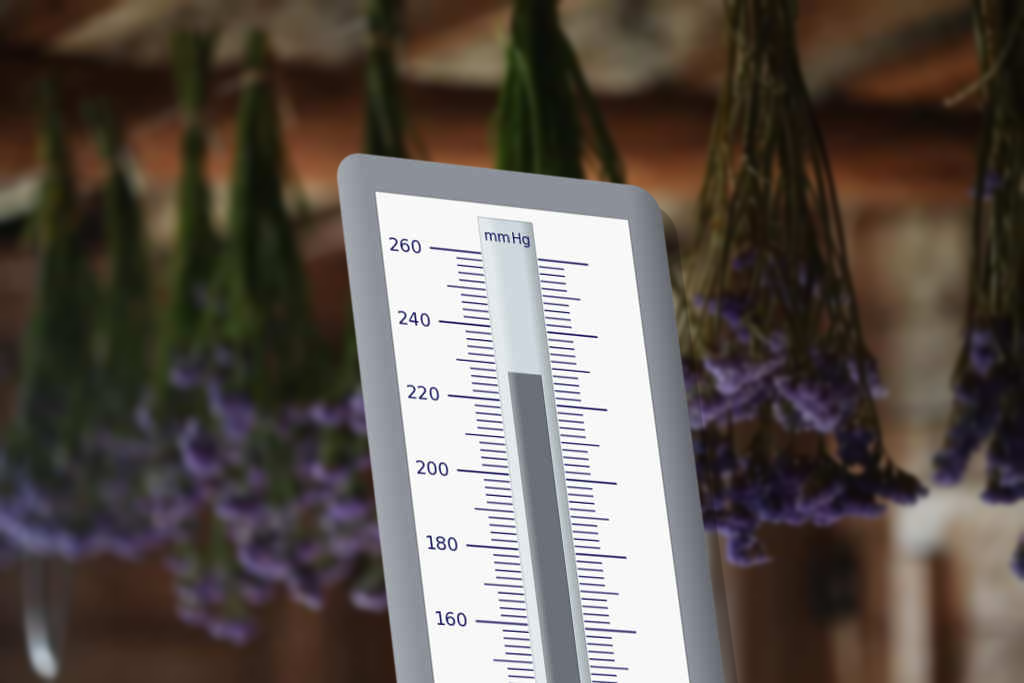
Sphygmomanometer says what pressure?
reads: 228 mmHg
